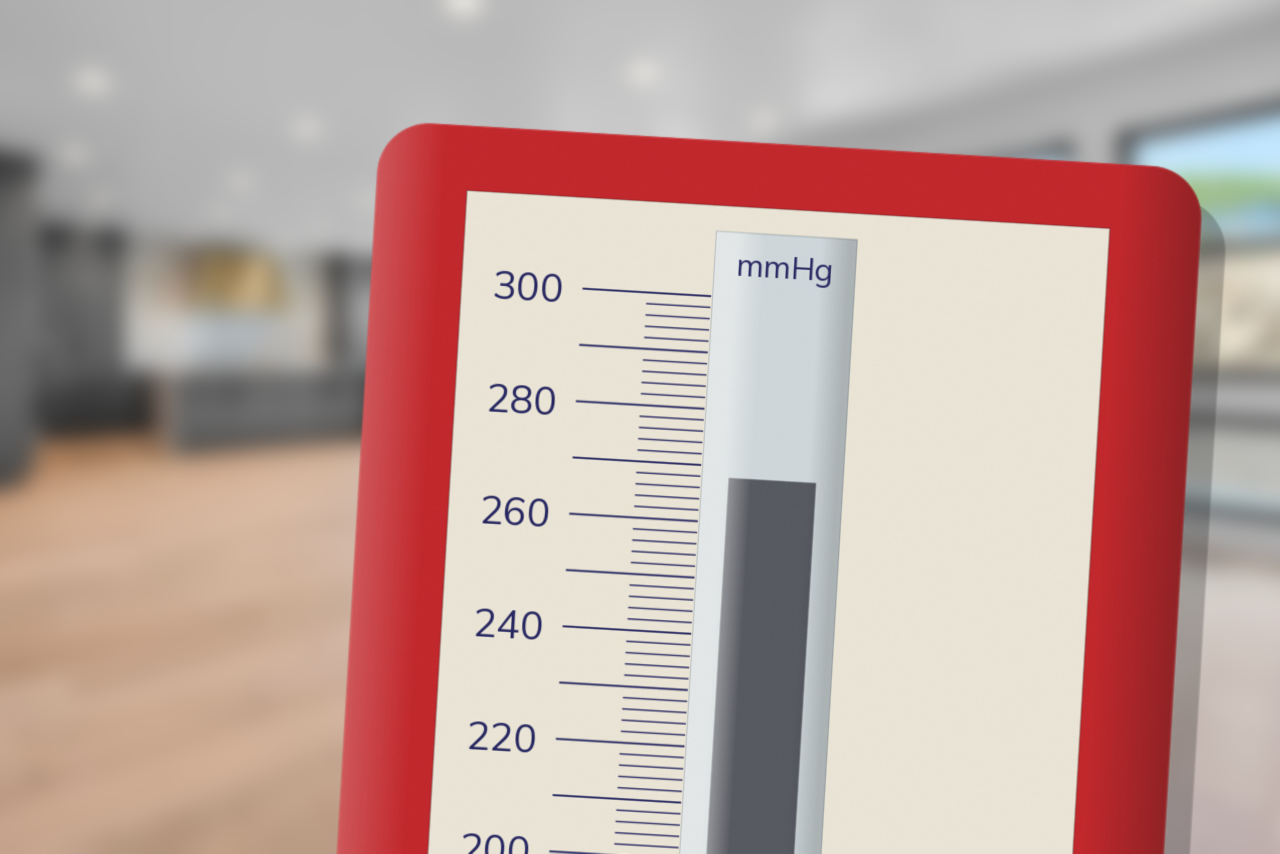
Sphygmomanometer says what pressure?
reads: 268 mmHg
